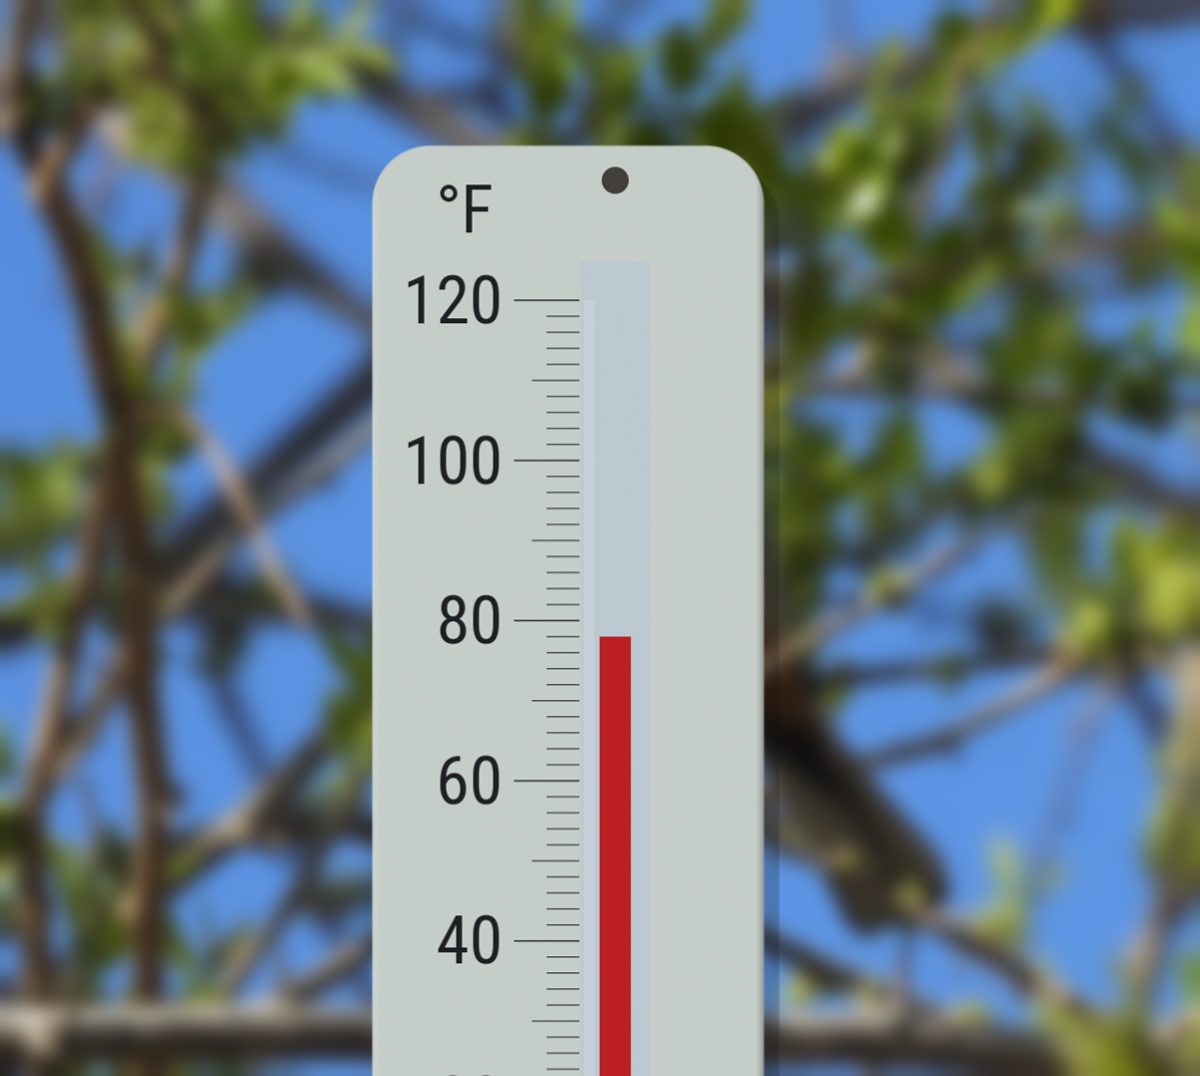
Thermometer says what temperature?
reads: 78 °F
